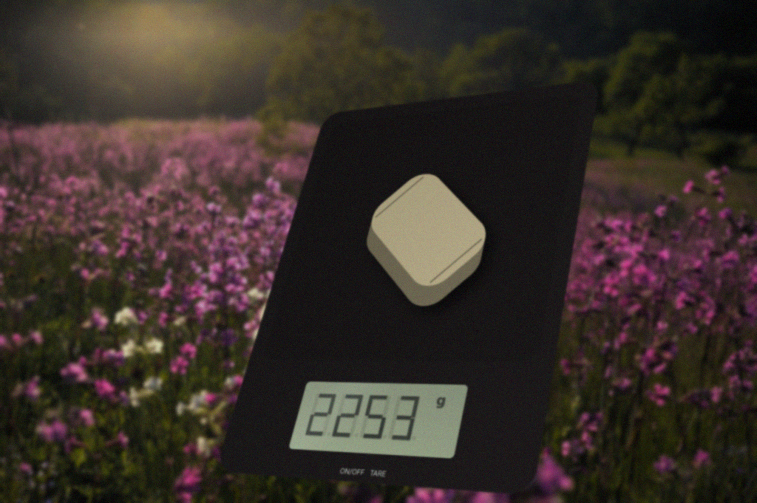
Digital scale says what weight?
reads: 2253 g
